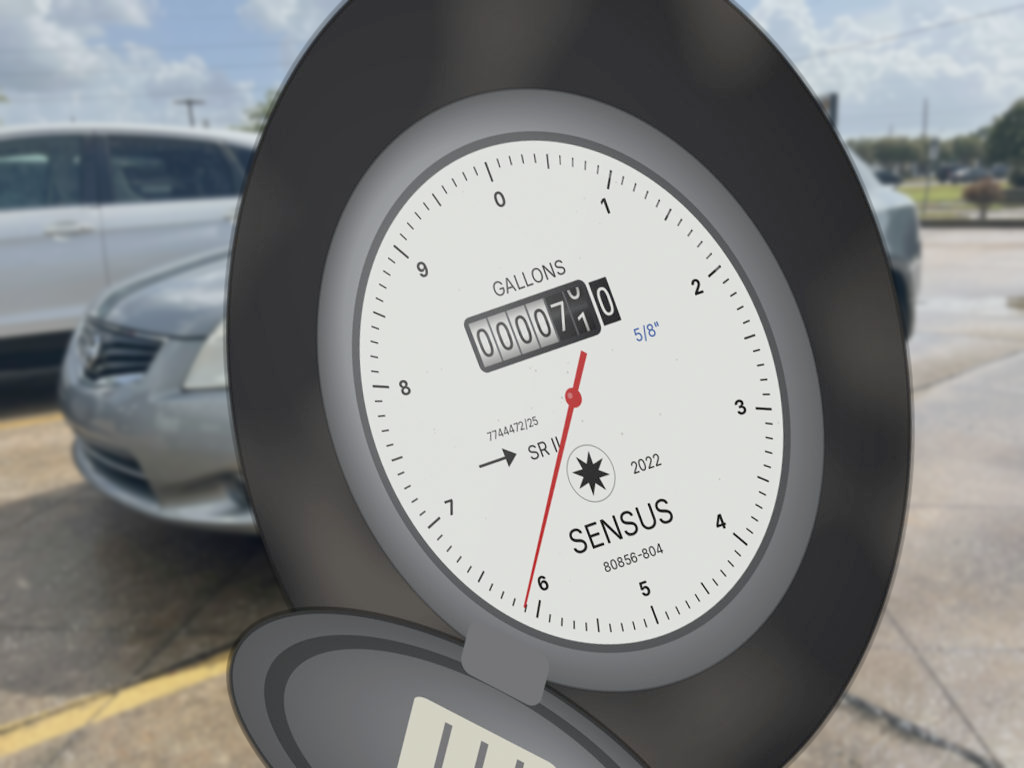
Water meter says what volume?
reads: 706.1 gal
